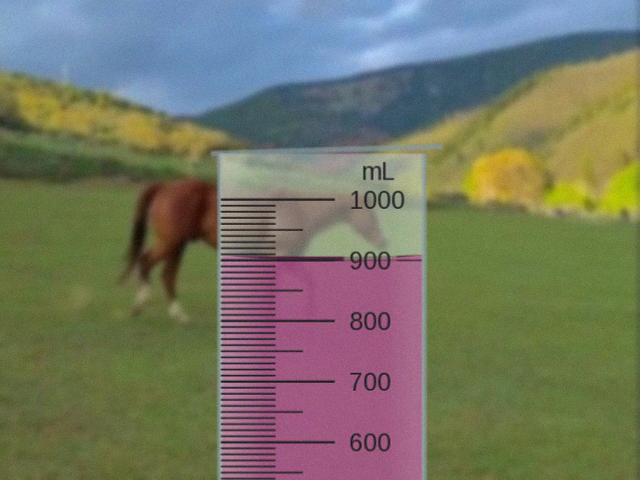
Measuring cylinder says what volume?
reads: 900 mL
